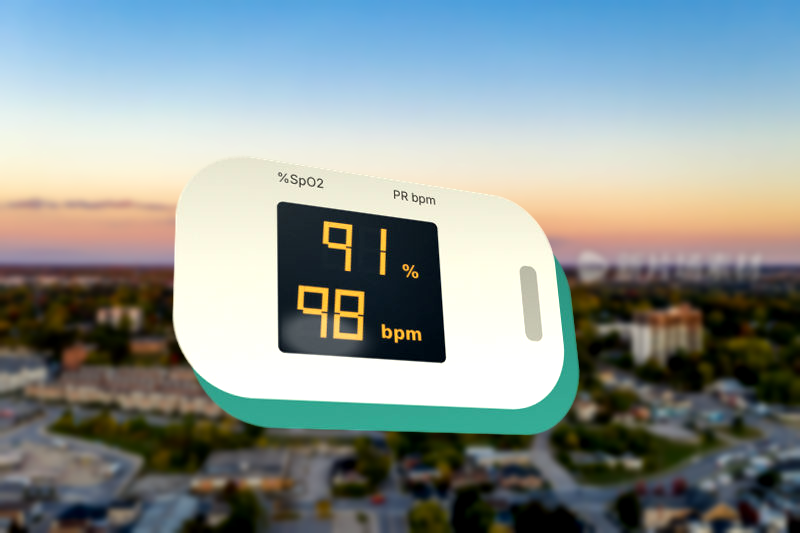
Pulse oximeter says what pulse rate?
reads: 98 bpm
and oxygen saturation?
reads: 91 %
